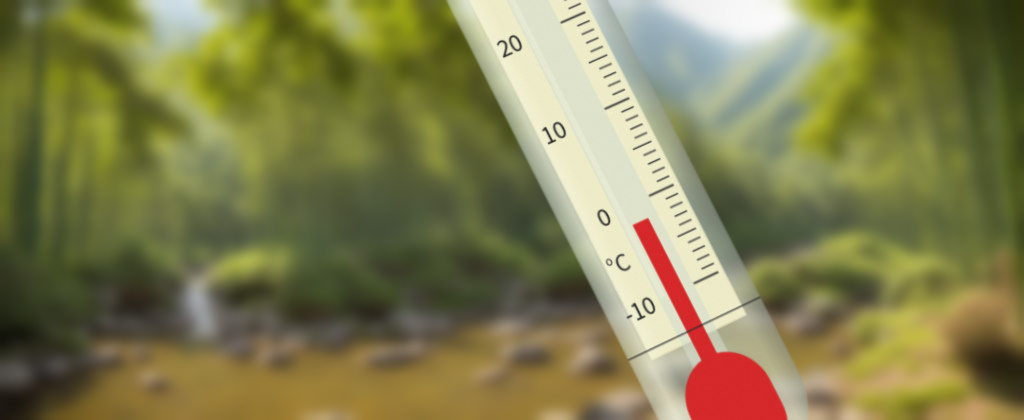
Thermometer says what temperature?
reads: -2 °C
